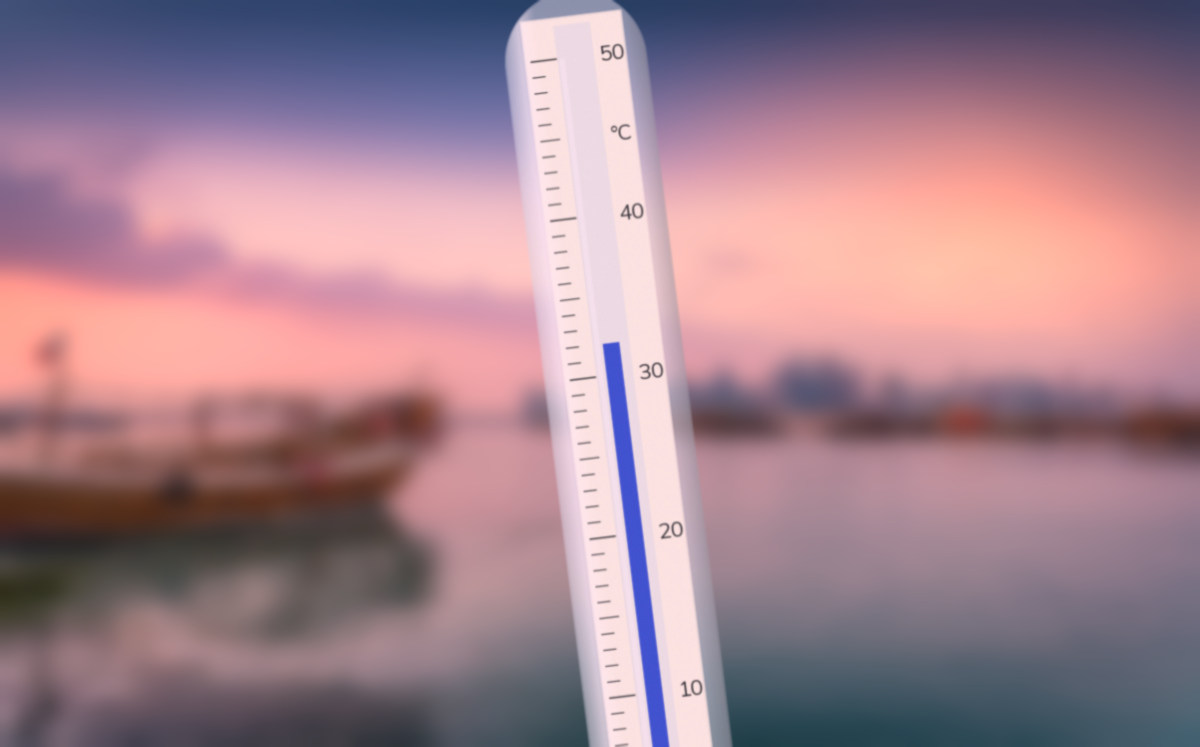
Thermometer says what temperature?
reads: 32 °C
